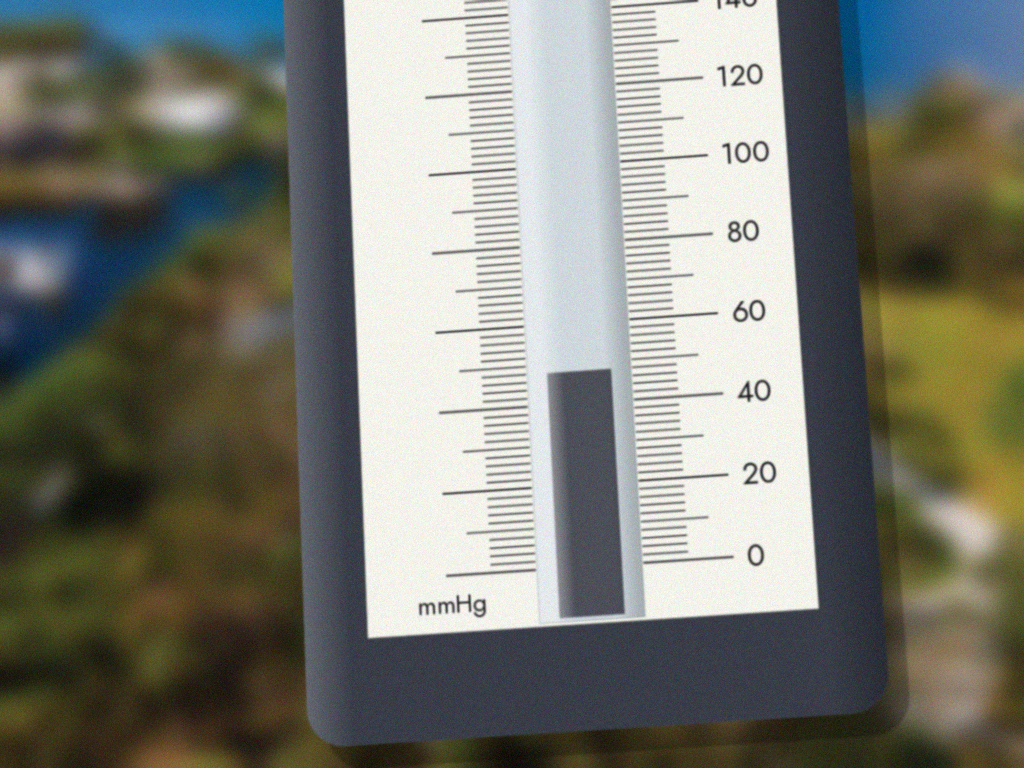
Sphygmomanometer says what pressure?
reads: 48 mmHg
